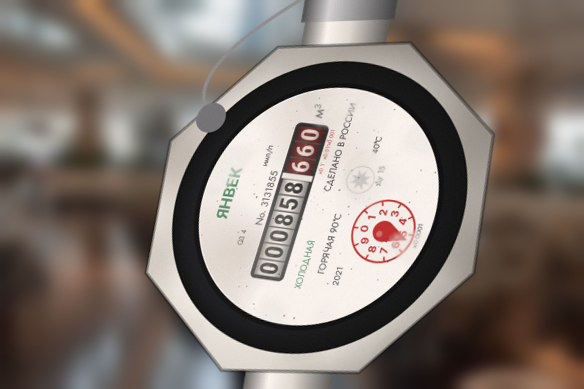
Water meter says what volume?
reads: 858.6605 m³
